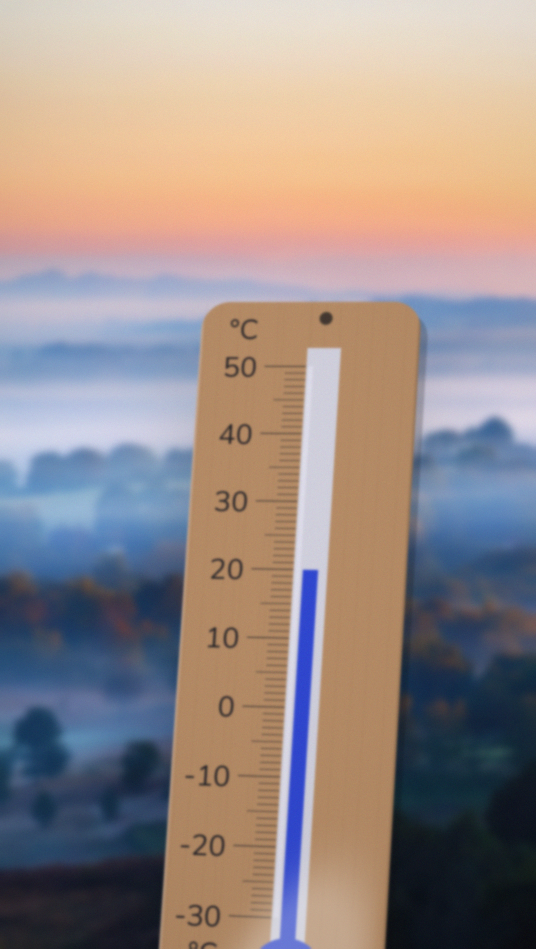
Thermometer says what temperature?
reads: 20 °C
